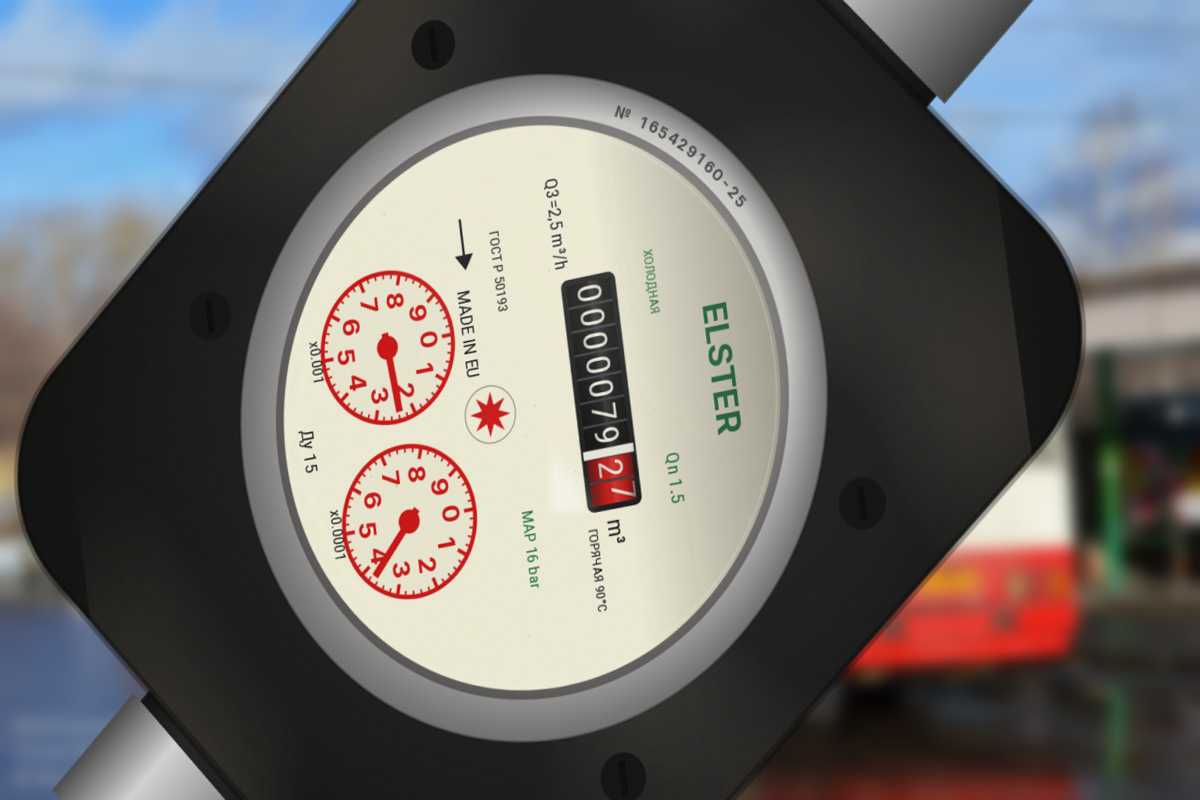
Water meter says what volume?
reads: 79.2723 m³
